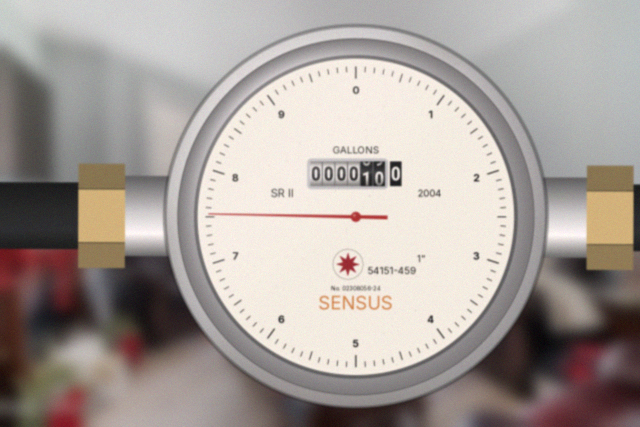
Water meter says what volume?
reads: 97.5 gal
